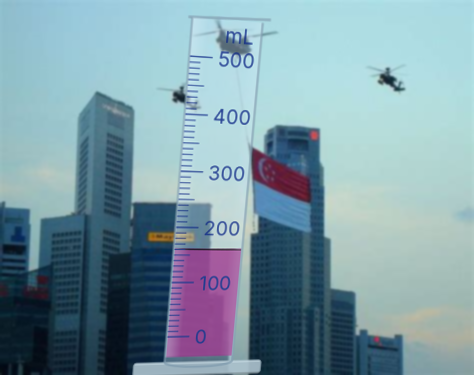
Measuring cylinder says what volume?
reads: 160 mL
